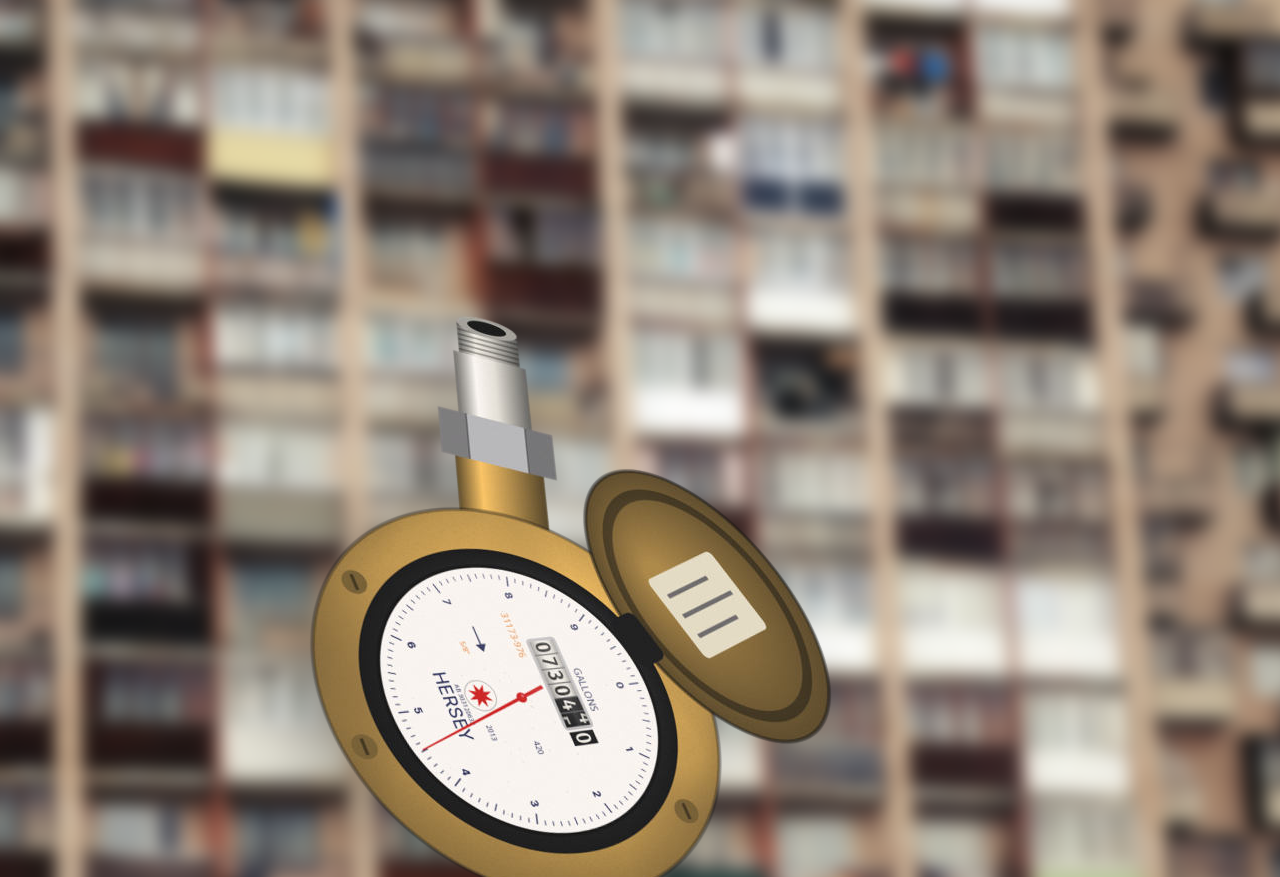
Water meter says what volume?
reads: 730444.5 gal
